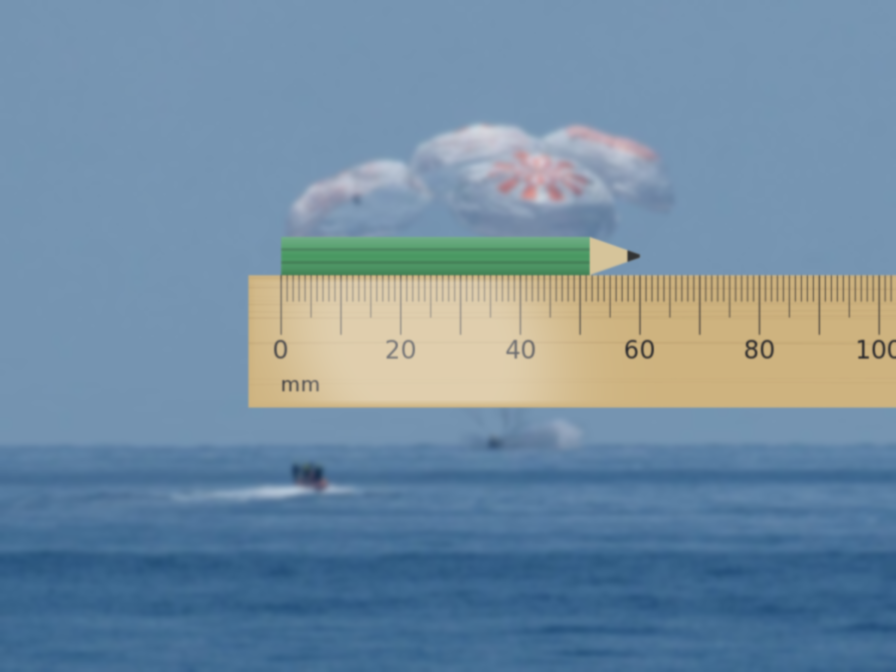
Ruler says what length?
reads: 60 mm
